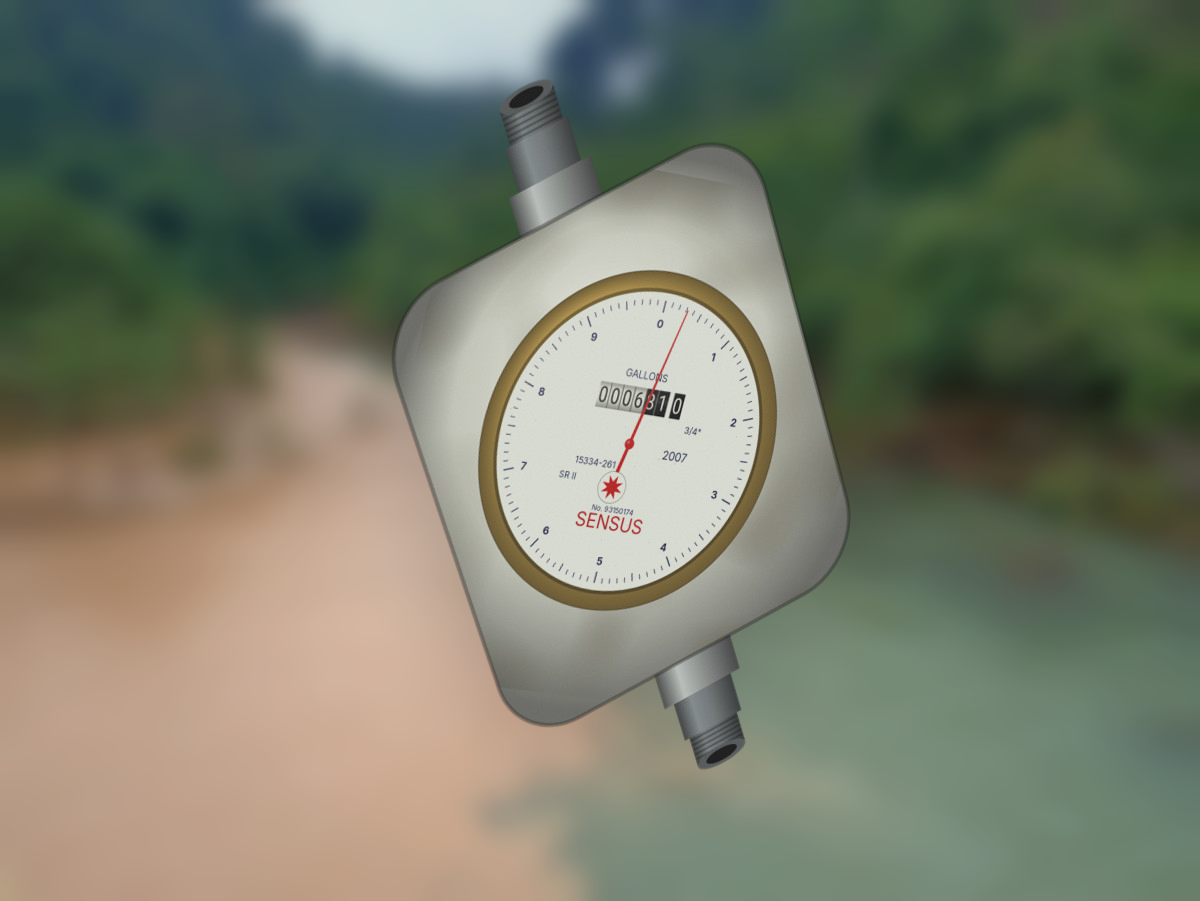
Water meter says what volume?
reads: 6810.3 gal
